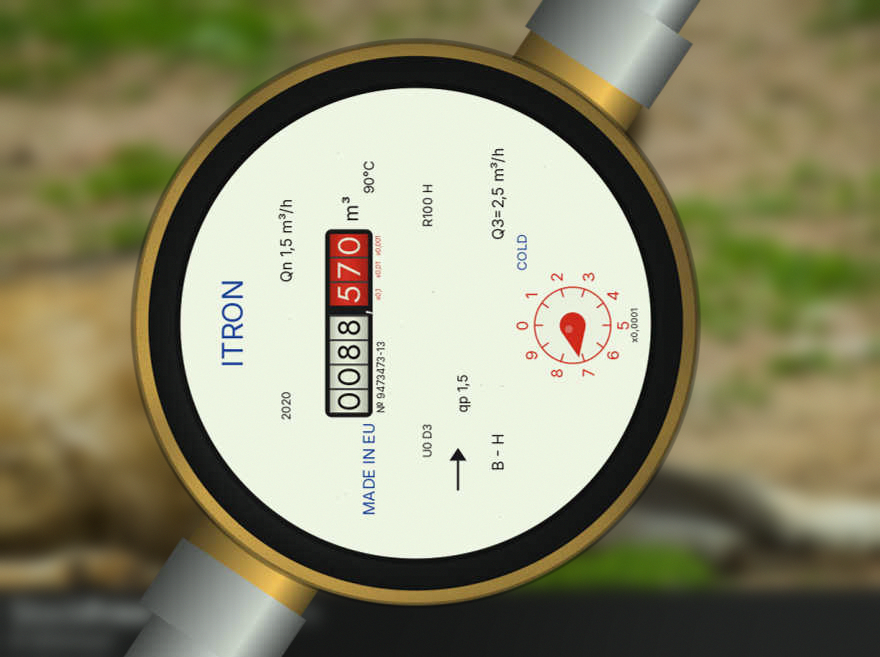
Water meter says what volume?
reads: 88.5707 m³
